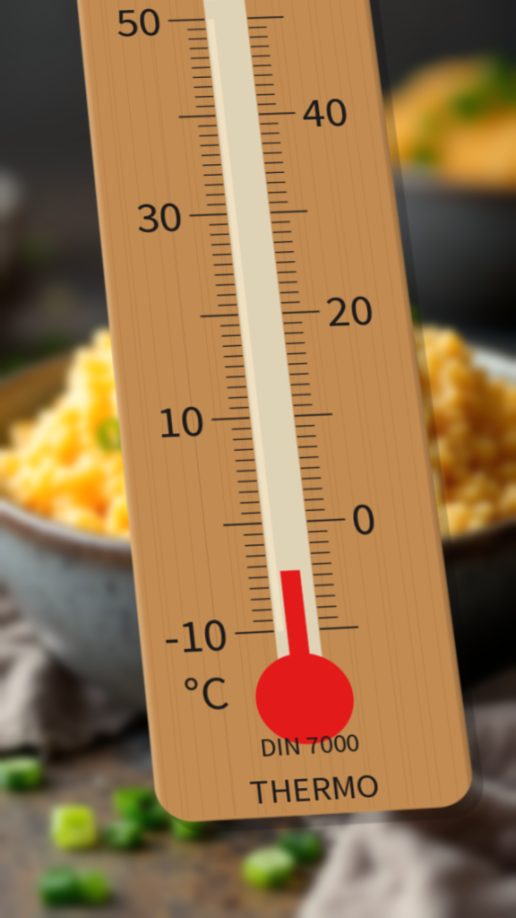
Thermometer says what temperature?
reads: -4.5 °C
